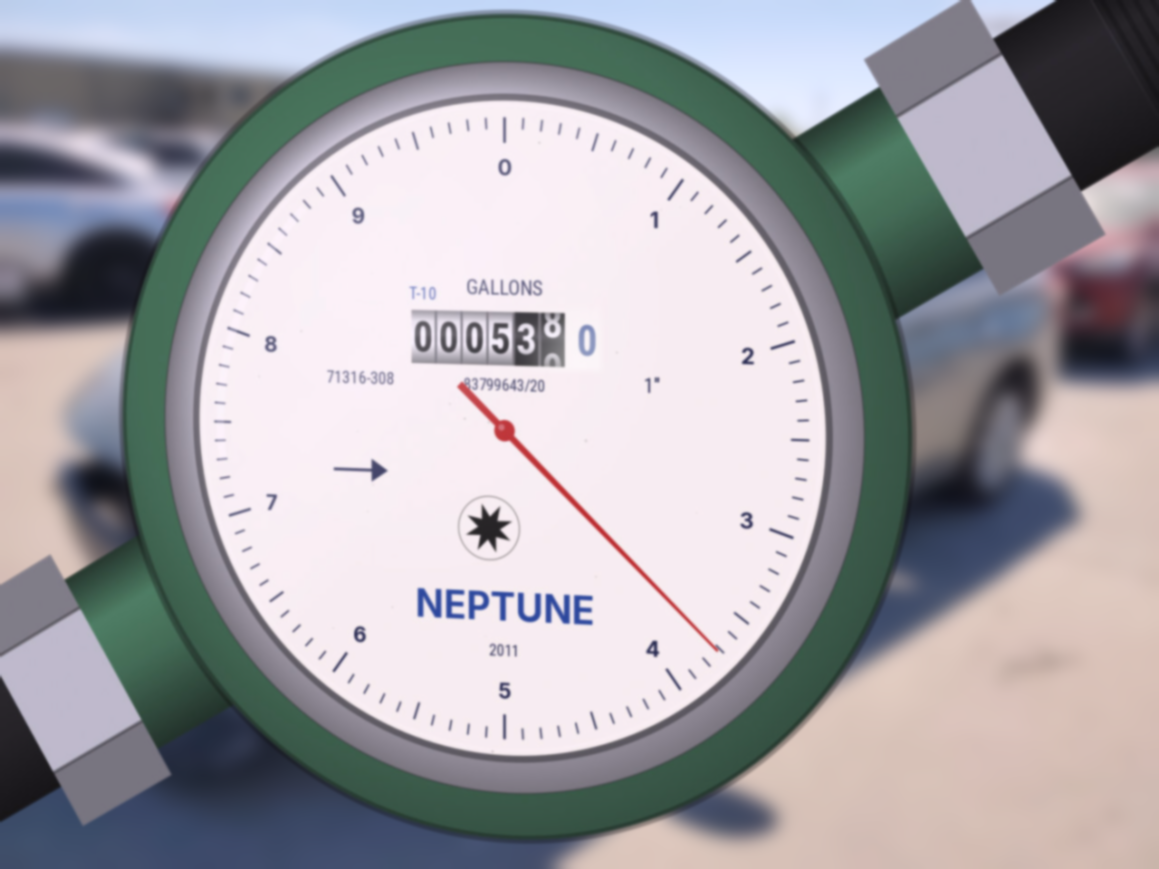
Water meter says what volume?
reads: 5383.7 gal
